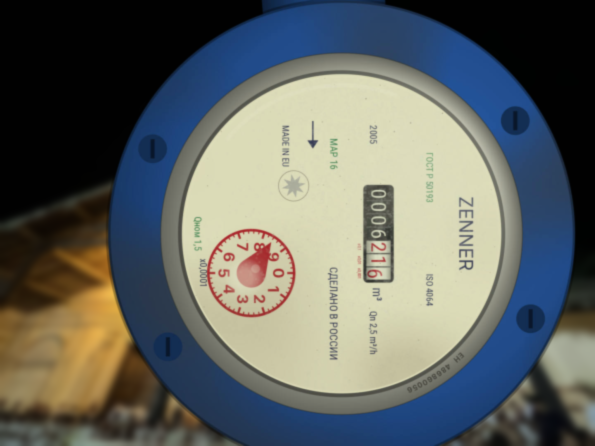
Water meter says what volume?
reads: 6.2158 m³
